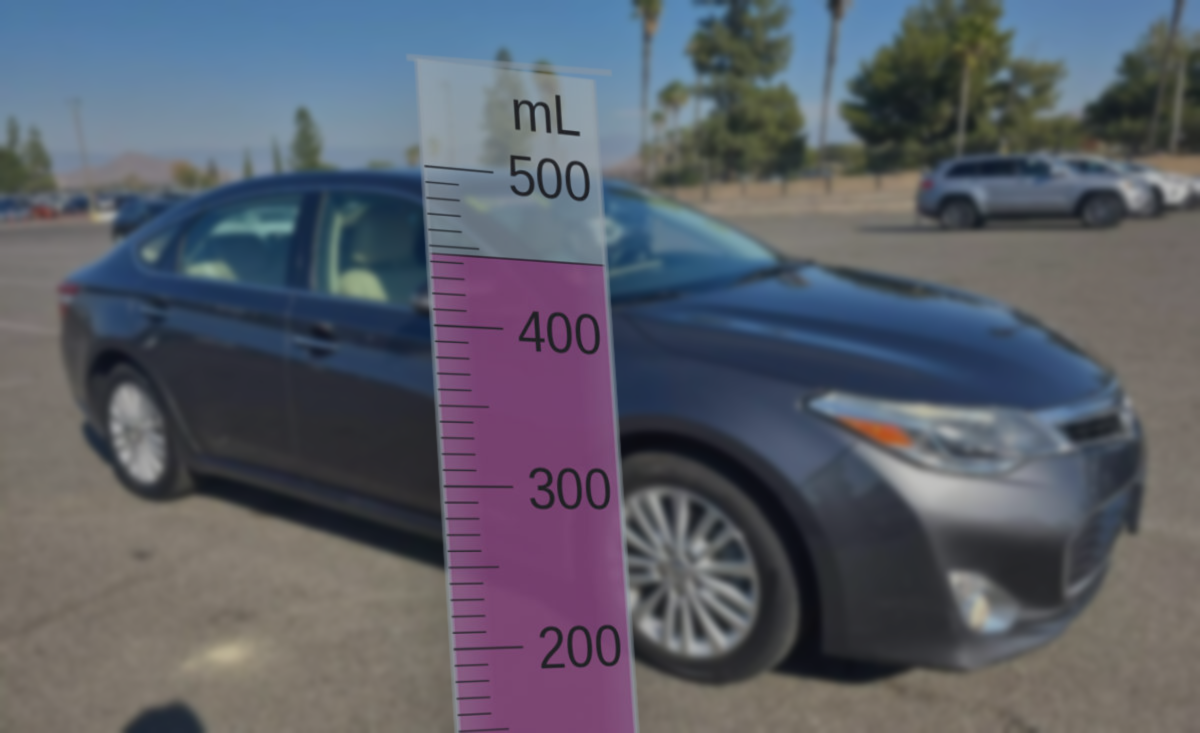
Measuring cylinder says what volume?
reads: 445 mL
